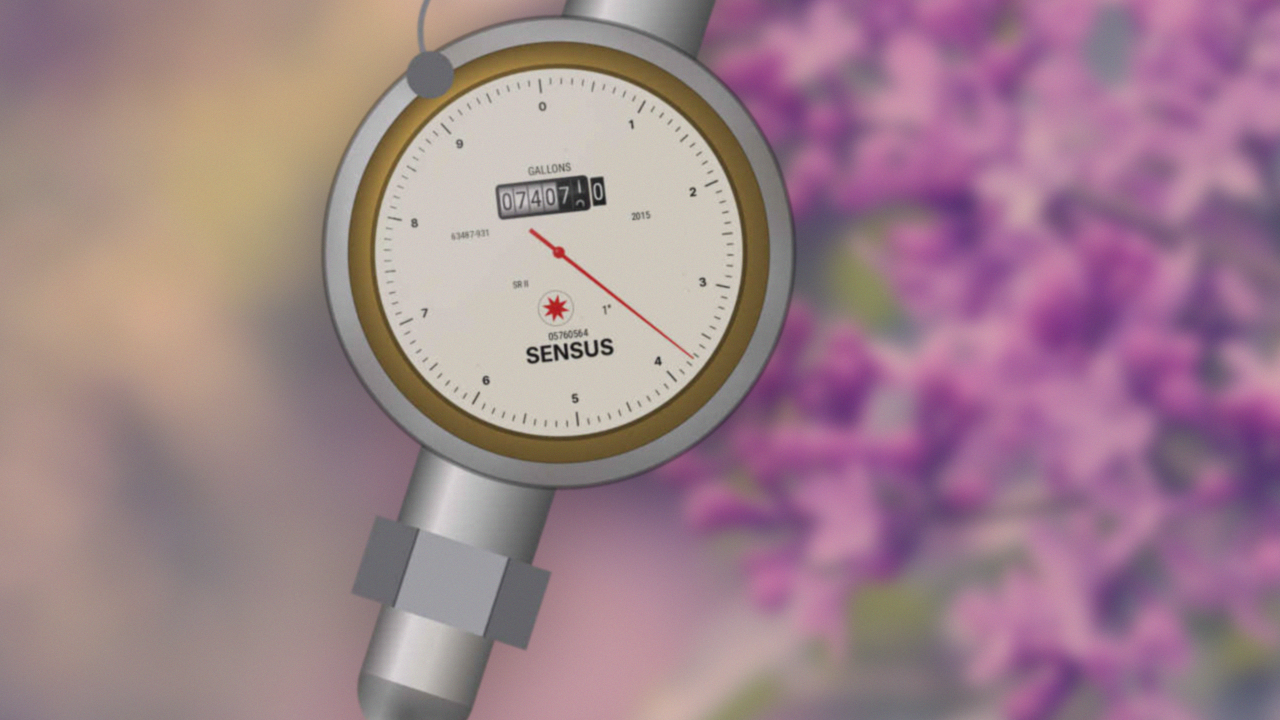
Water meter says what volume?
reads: 740713.7 gal
